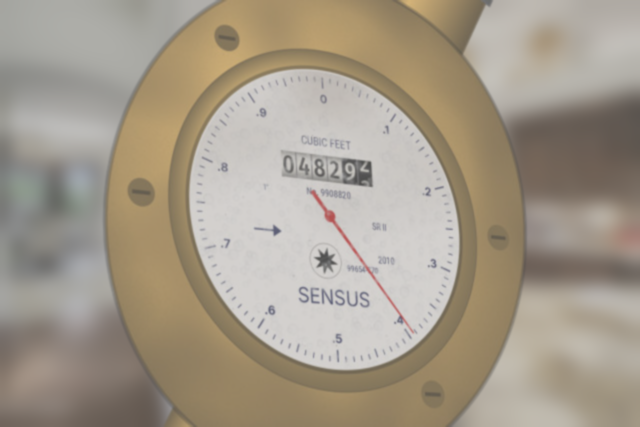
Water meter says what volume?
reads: 48292.39 ft³
